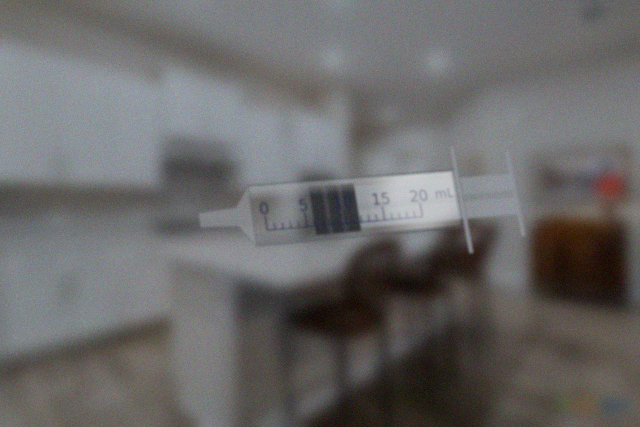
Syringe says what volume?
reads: 6 mL
